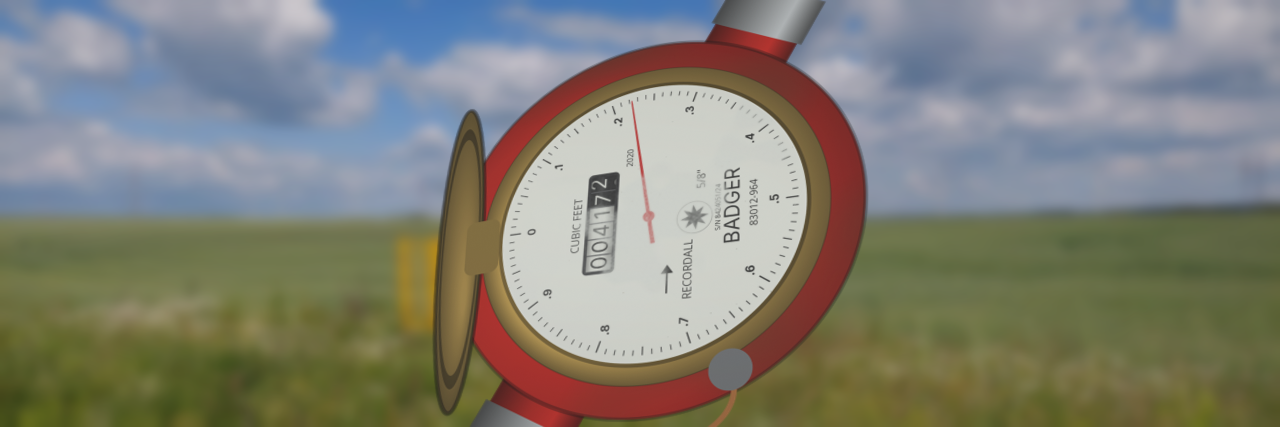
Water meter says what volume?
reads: 4172.22 ft³
